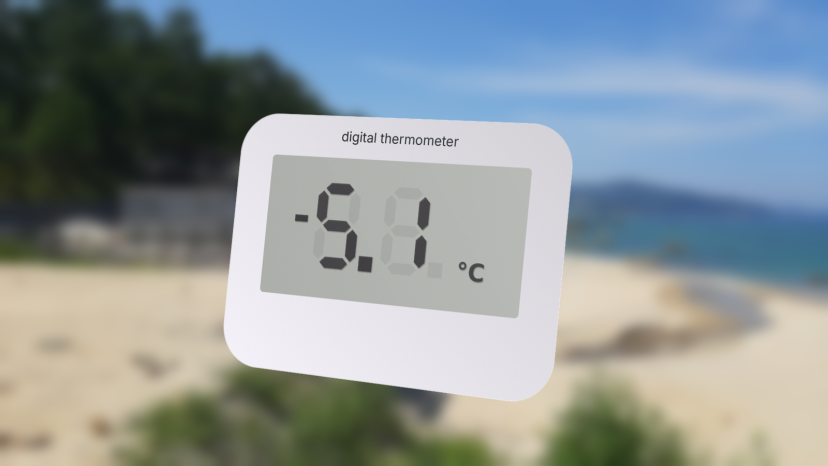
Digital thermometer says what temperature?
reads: -5.1 °C
